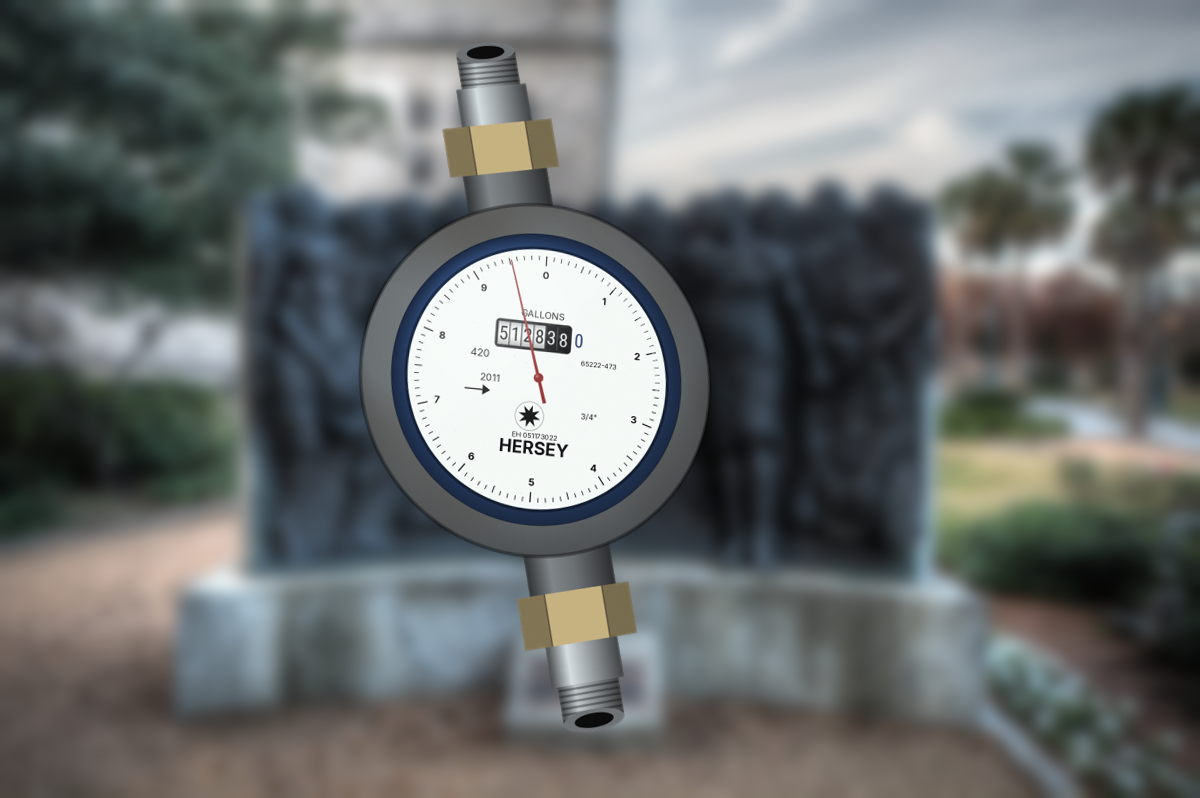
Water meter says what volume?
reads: 5128379.5 gal
